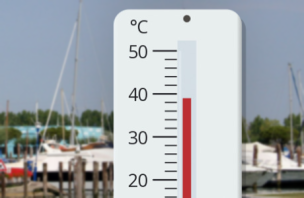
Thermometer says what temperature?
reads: 39 °C
